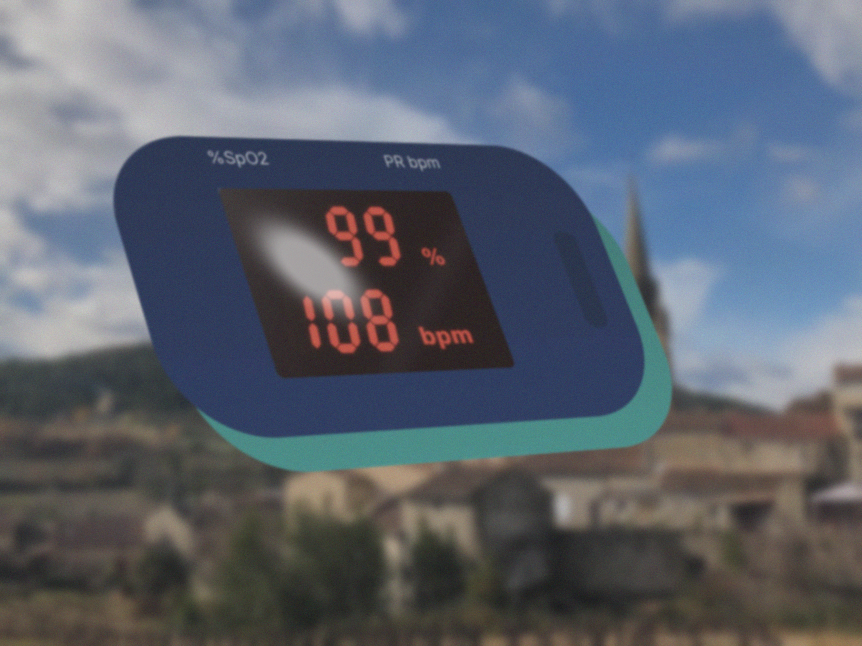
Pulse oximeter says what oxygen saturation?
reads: 99 %
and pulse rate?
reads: 108 bpm
